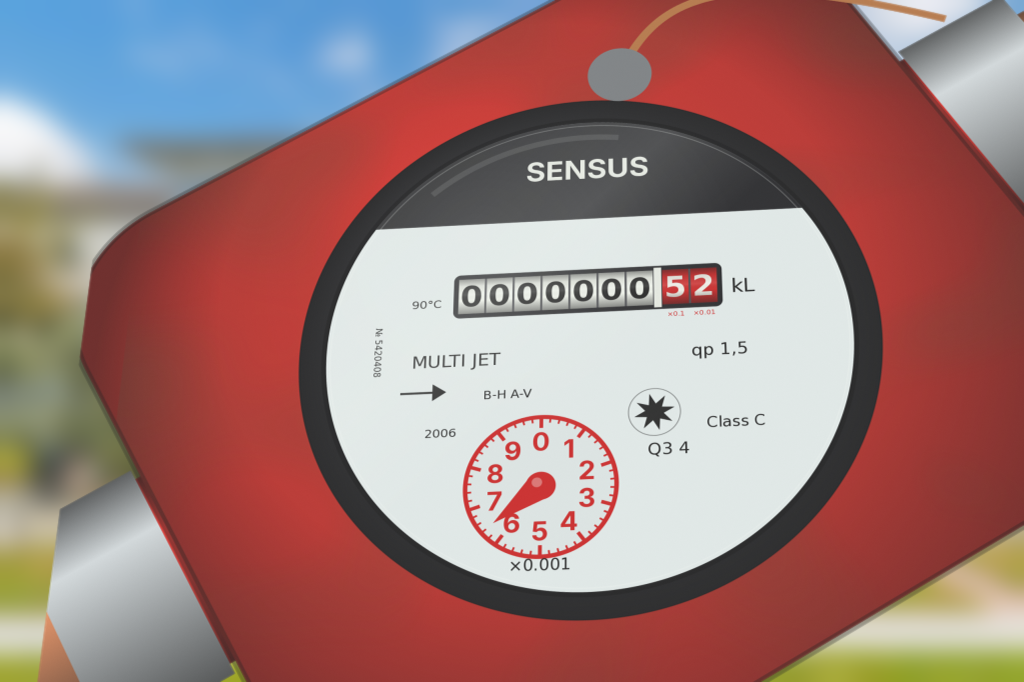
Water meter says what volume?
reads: 0.526 kL
